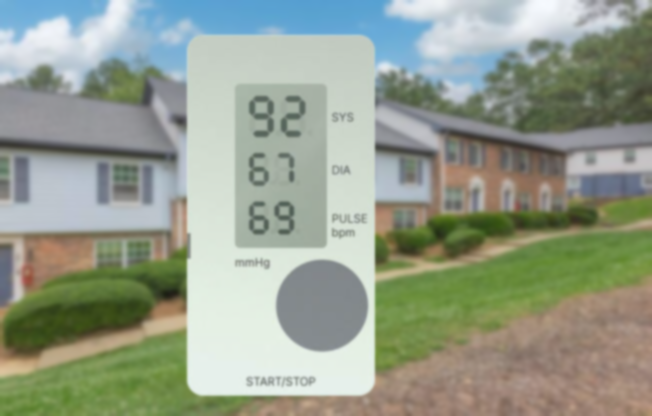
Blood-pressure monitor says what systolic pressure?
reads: 92 mmHg
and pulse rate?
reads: 69 bpm
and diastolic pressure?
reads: 67 mmHg
